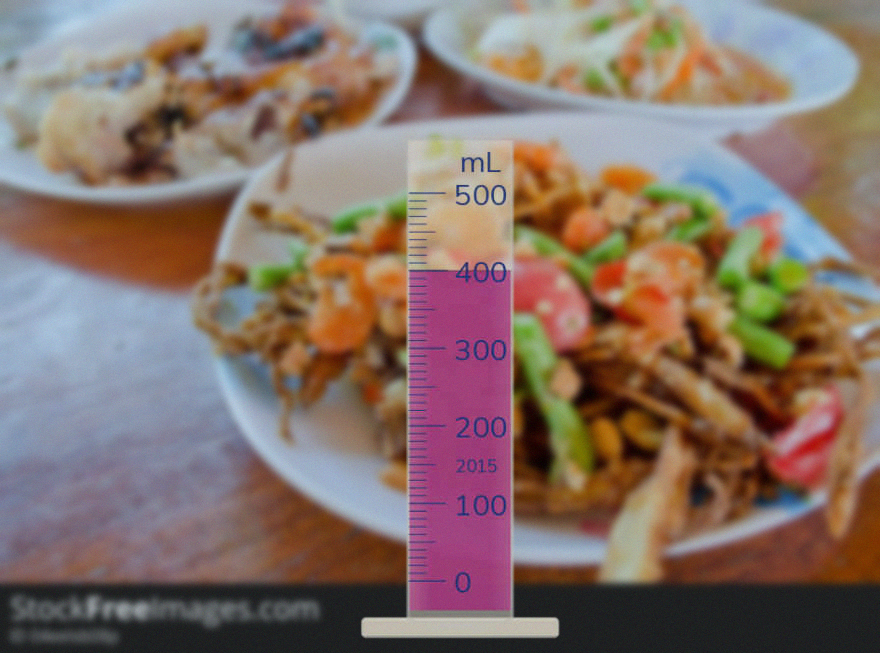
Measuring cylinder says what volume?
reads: 400 mL
